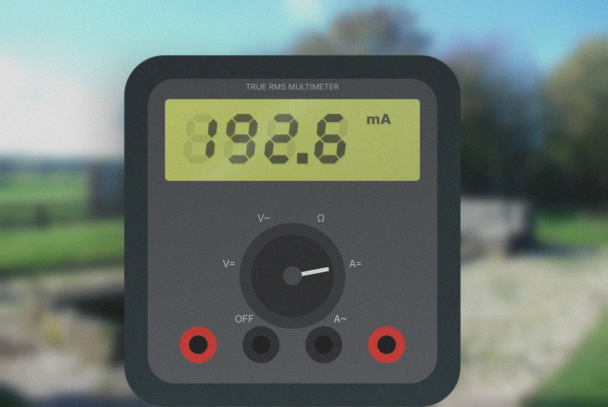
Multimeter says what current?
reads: 192.6 mA
